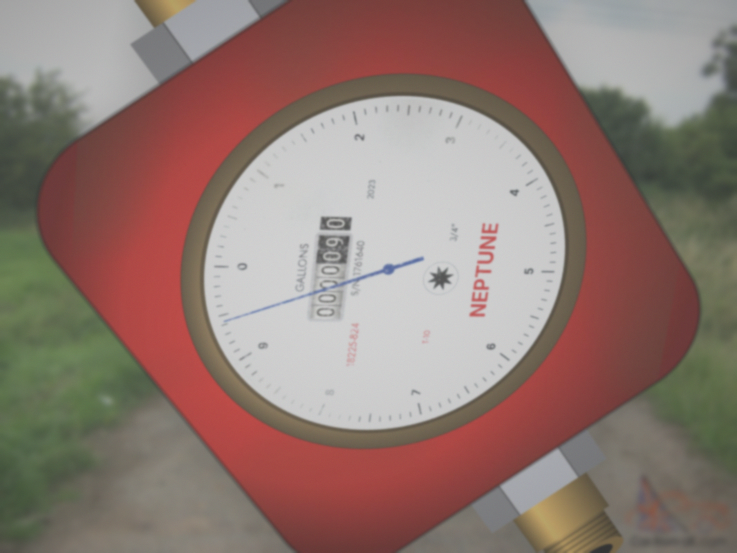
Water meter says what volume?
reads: 89.4 gal
